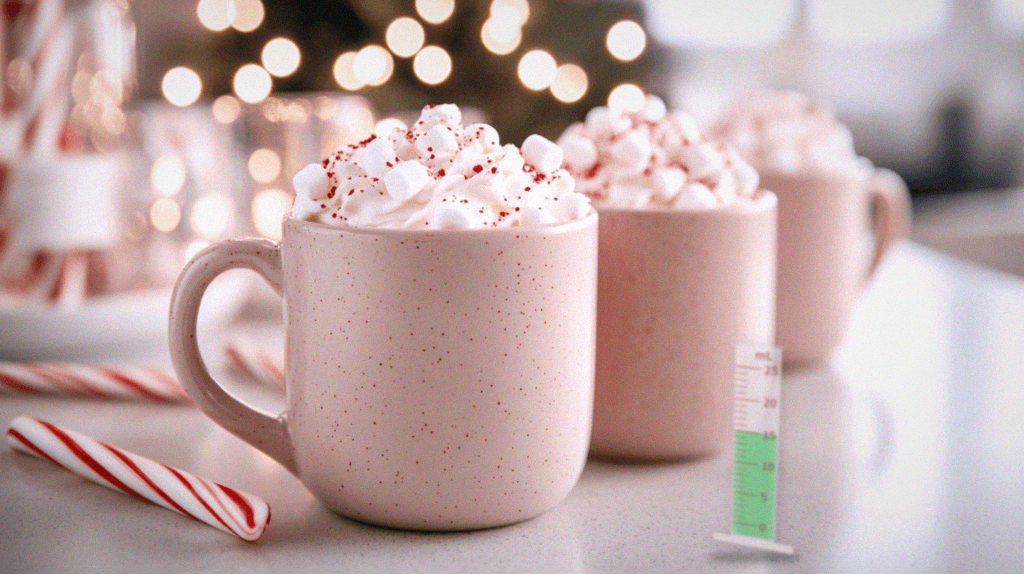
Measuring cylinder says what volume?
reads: 15 mL
